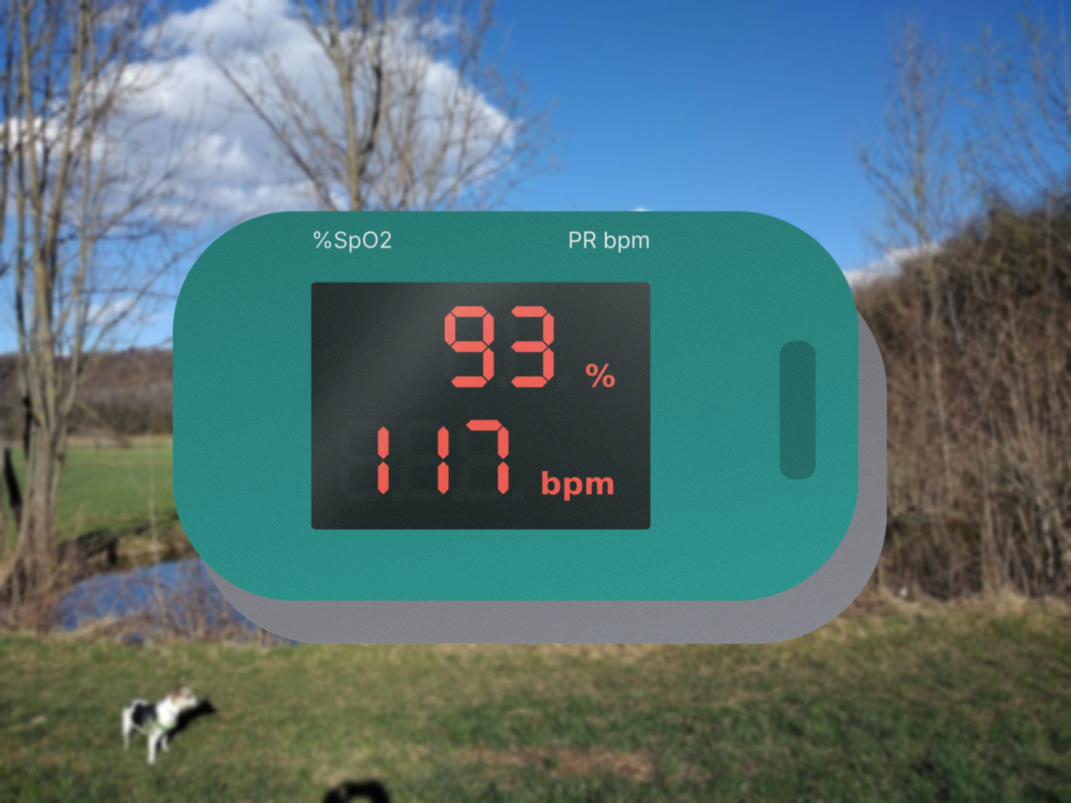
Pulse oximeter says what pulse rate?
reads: 117 bpm
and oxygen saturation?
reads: 93 %
